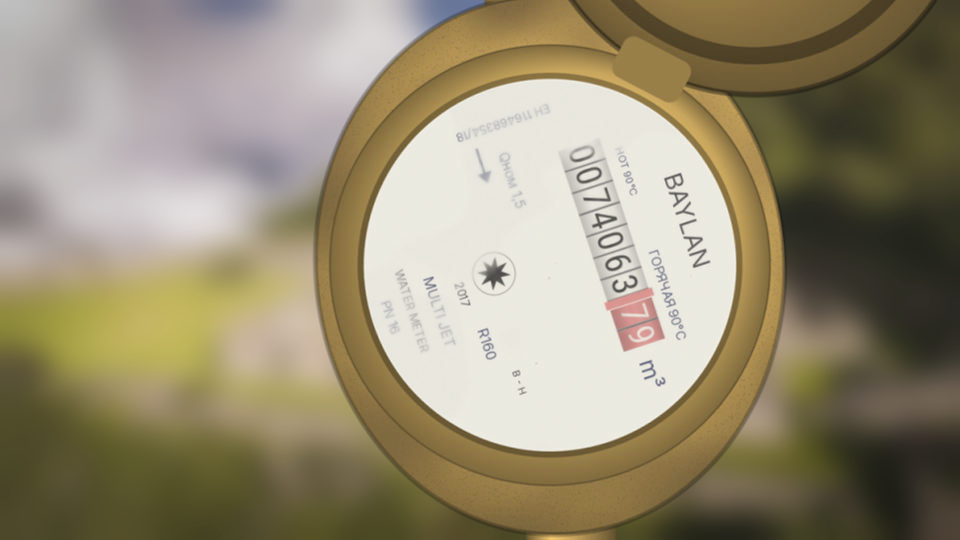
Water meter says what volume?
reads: 74063.79 m³
